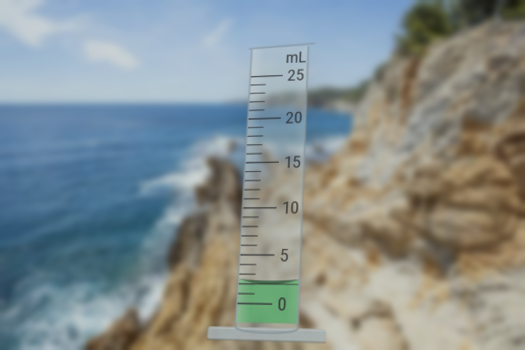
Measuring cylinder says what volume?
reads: 2 mL
